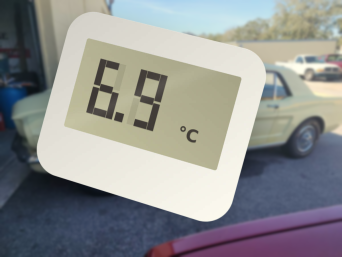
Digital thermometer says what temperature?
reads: 6.9 °C
